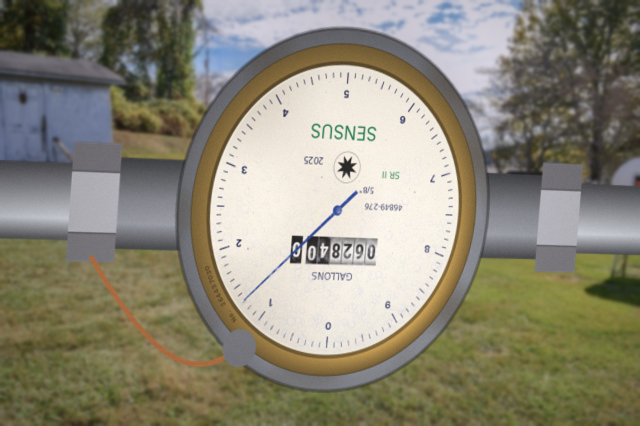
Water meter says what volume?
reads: 628401.3 gal
